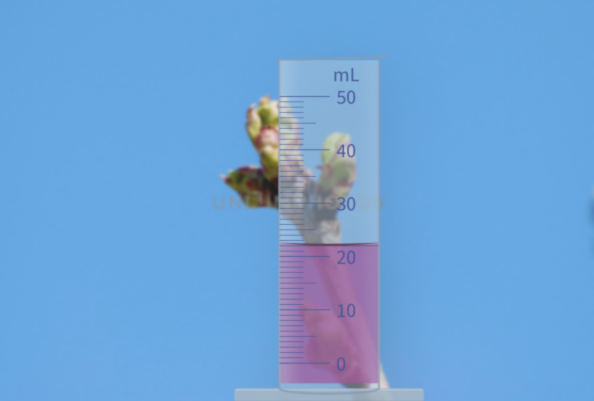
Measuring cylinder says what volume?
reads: 22 mL
